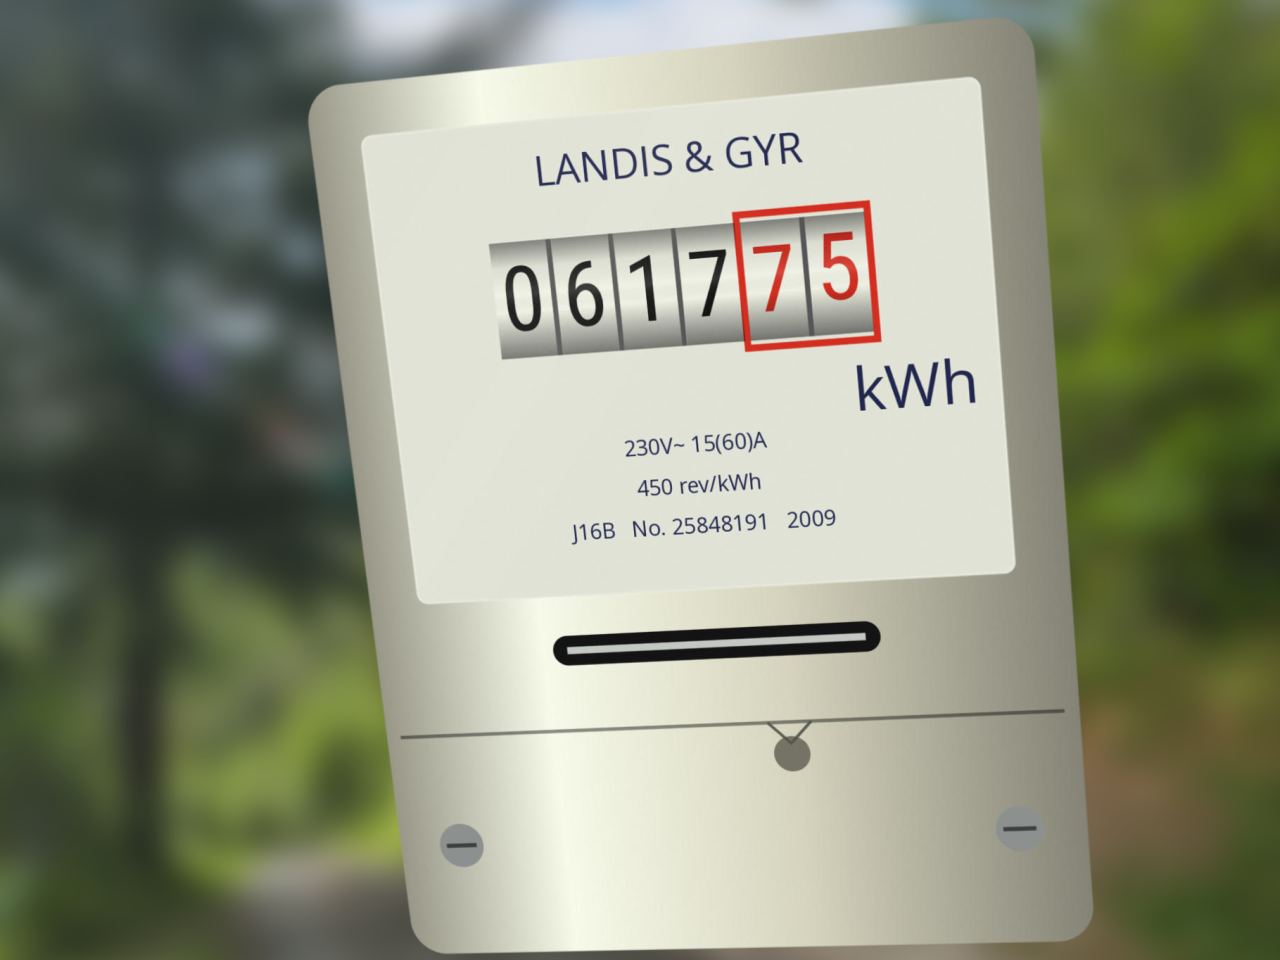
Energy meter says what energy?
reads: 617.75 kWh
